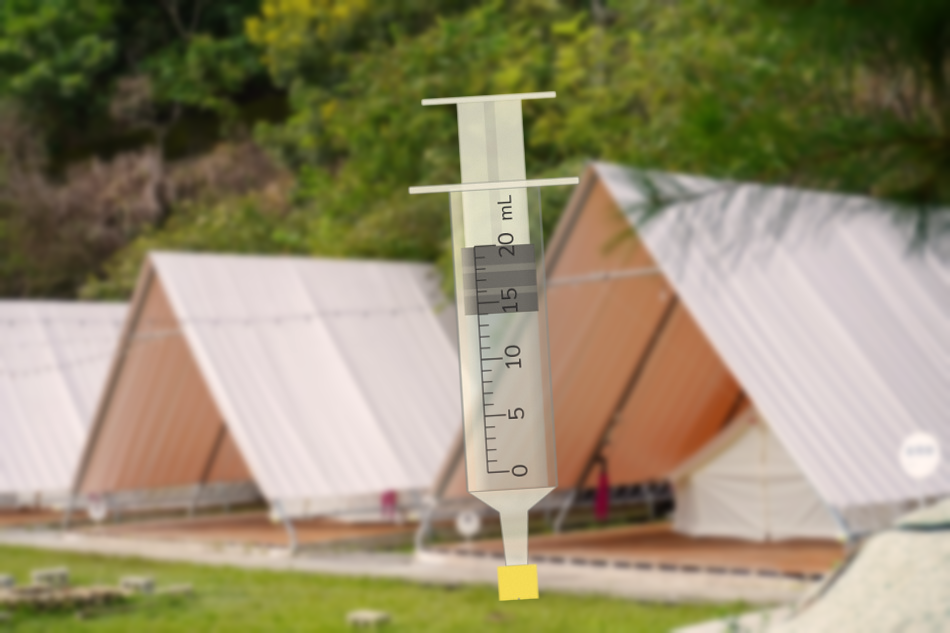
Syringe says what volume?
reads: 14 mL
